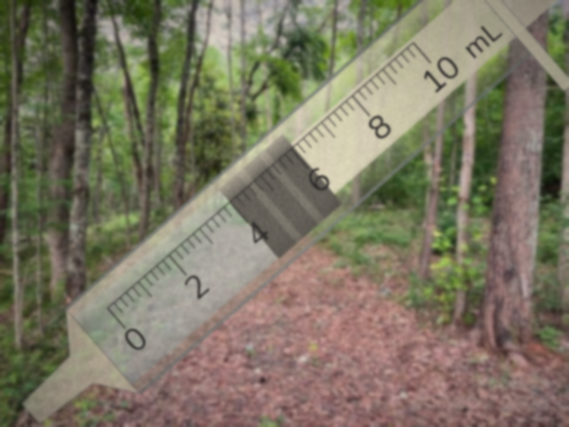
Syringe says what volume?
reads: 4 mL
